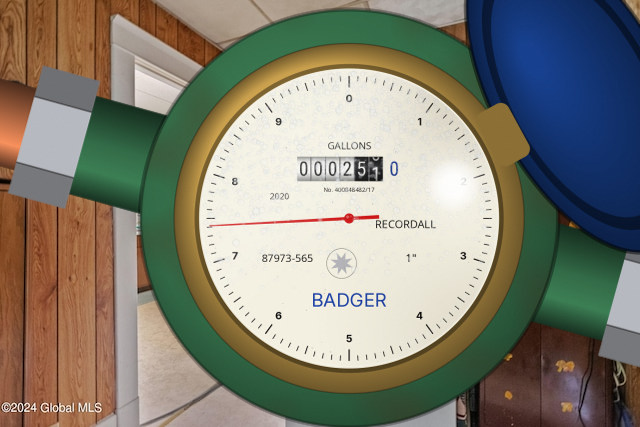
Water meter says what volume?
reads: 2507.4 gal
